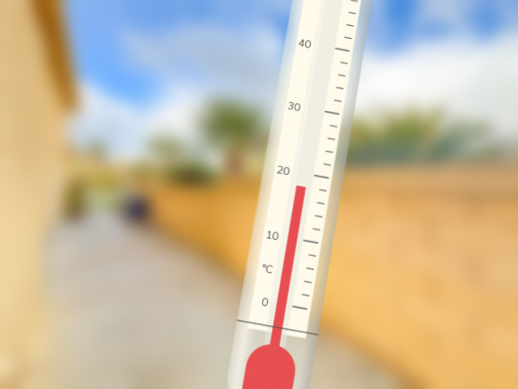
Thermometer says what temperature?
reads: 18 °C
